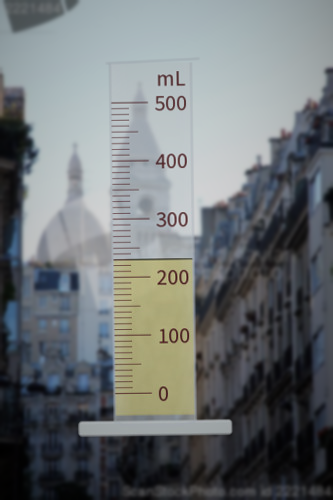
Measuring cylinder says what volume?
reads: 230 mL
